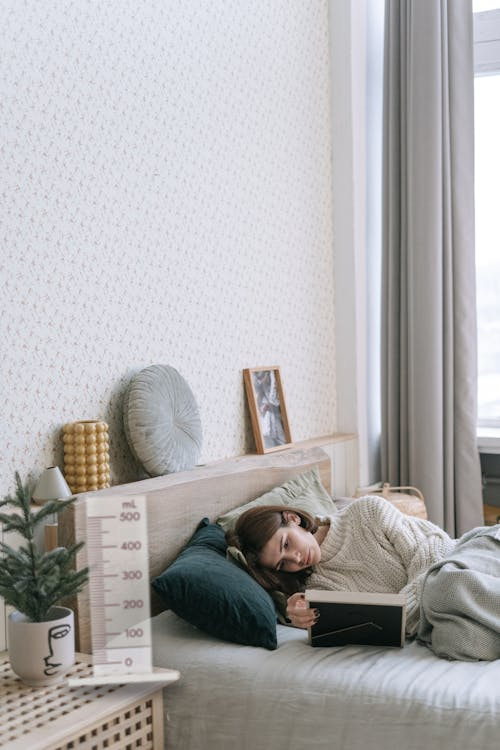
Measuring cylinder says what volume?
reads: 50 mL
